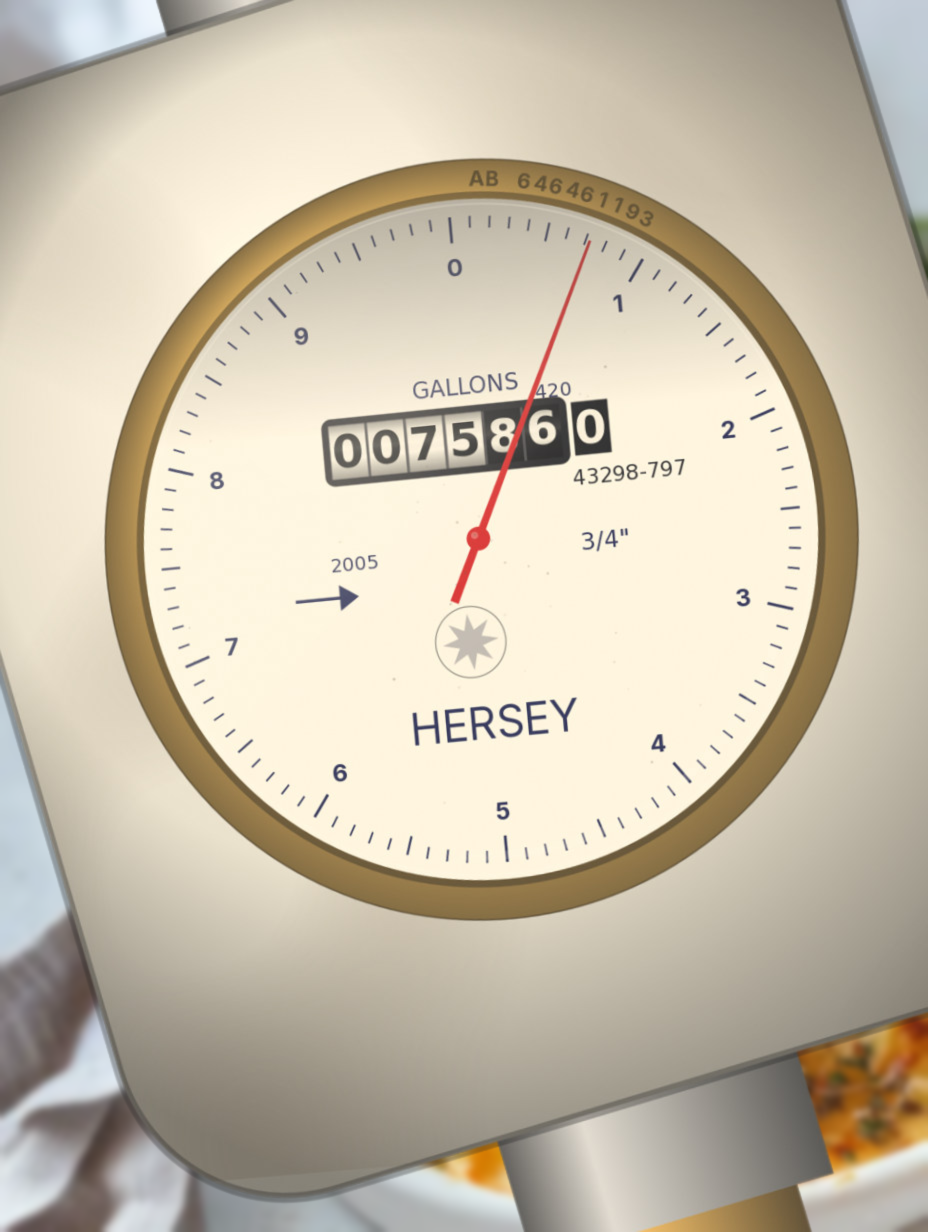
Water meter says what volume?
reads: 75860.7 gal
